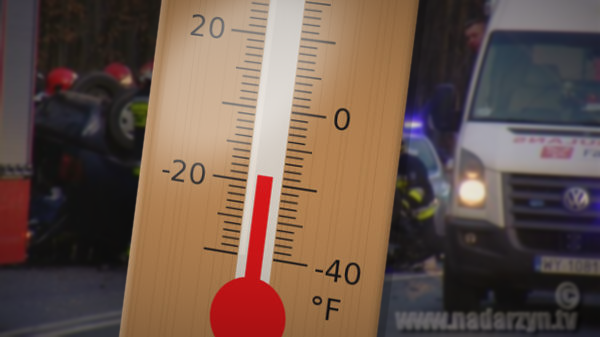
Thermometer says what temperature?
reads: -18 °F
